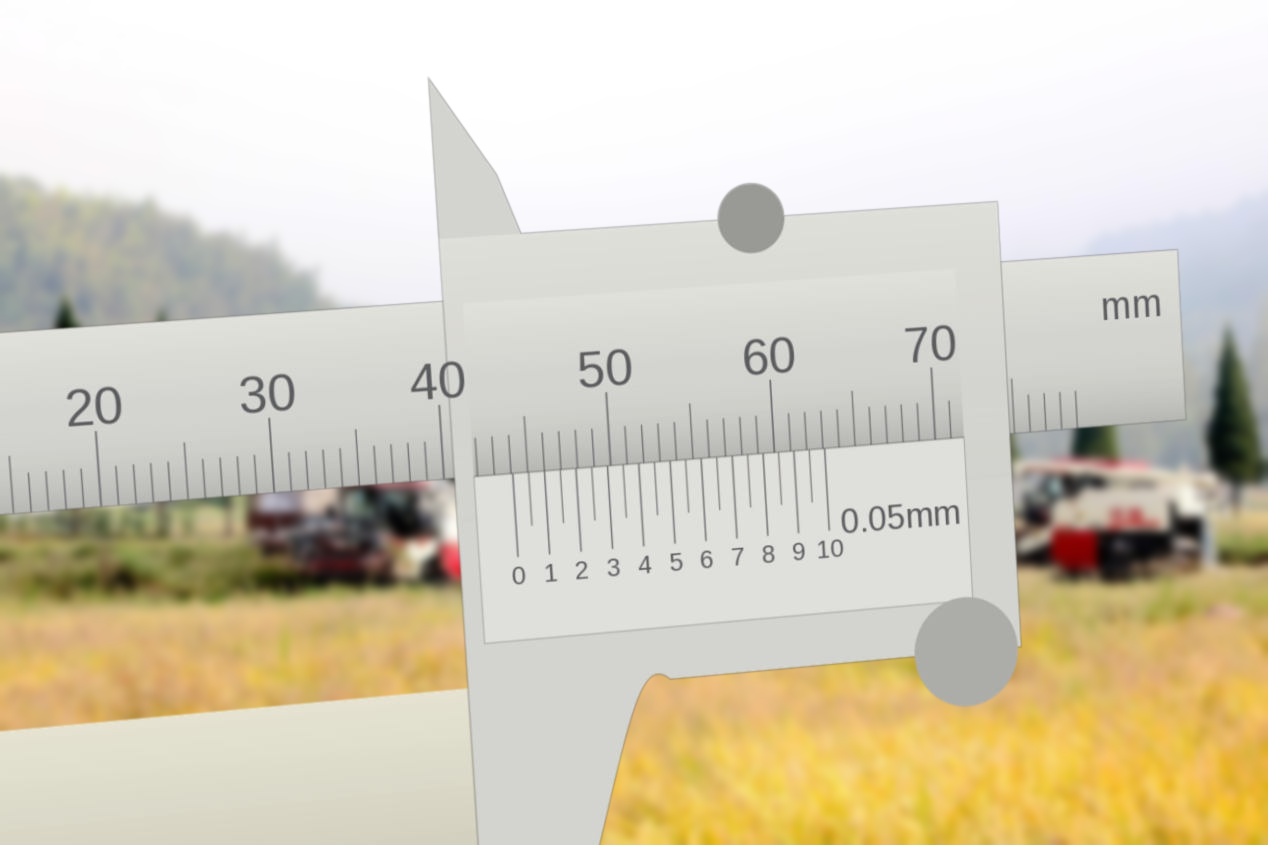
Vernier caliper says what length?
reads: 44.1 mm
